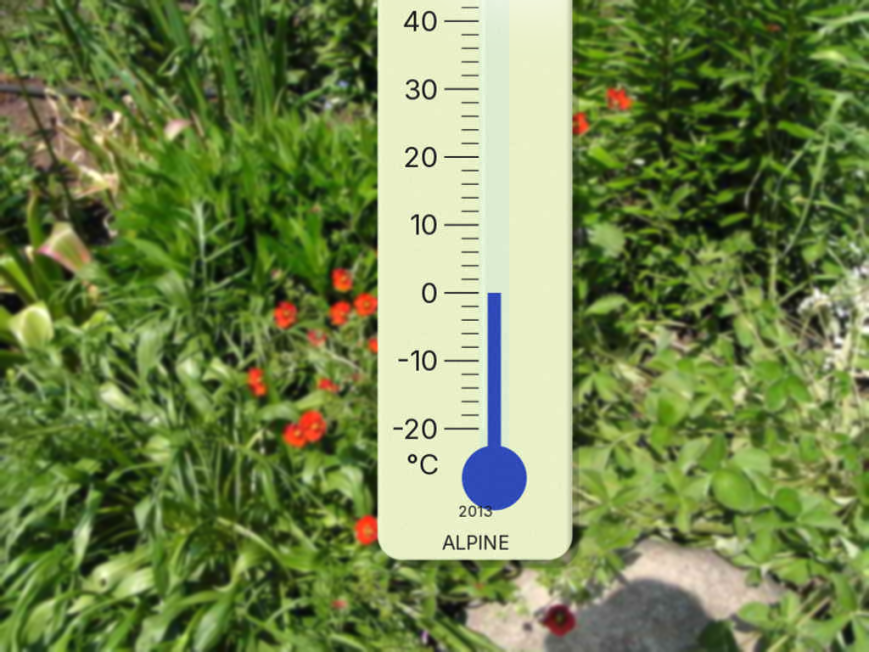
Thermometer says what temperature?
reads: 0 °C
